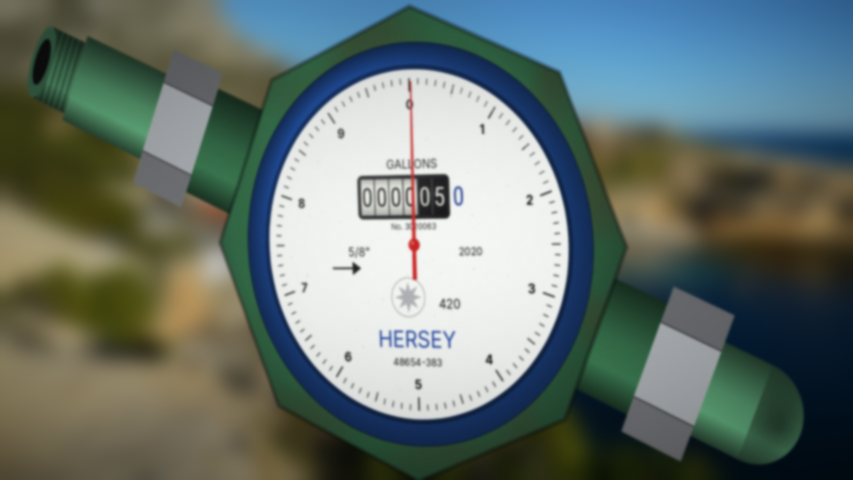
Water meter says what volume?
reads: 50.0 gal
